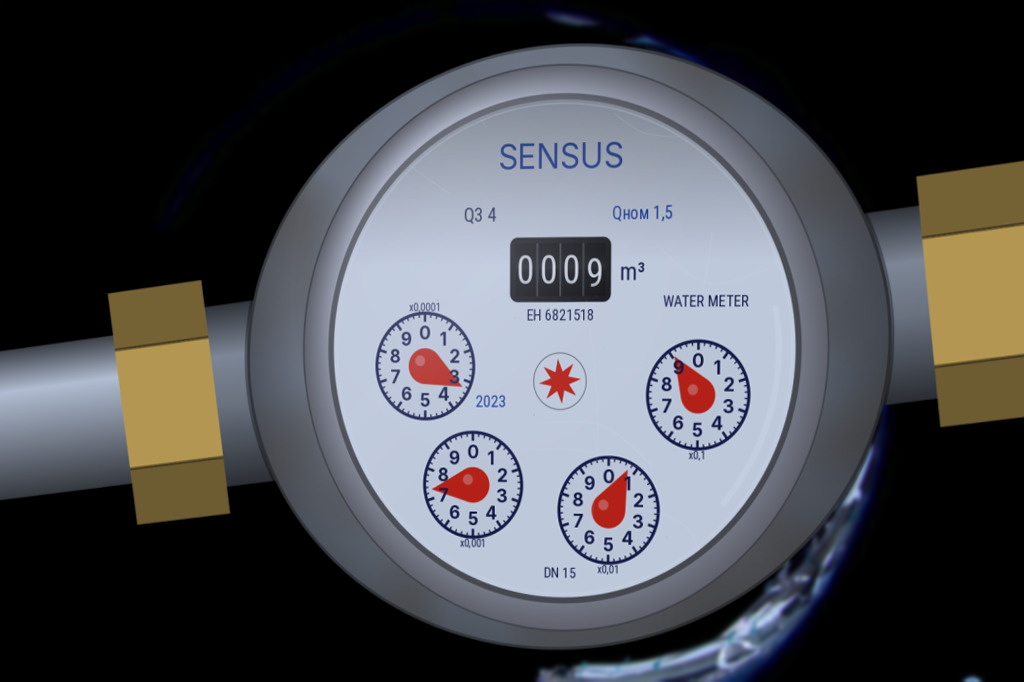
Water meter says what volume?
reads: 8.9073 m³
